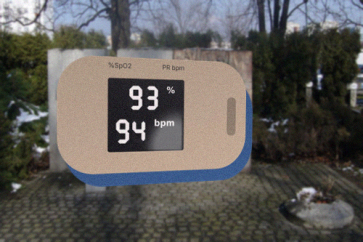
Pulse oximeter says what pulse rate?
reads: 94 bpm
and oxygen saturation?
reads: 93 %
